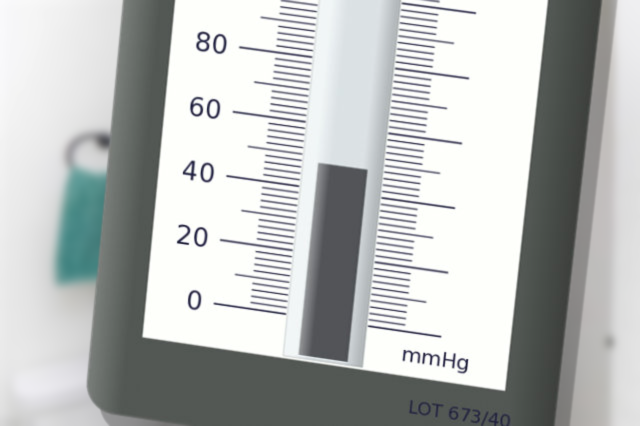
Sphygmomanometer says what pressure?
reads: 48 mmHg
